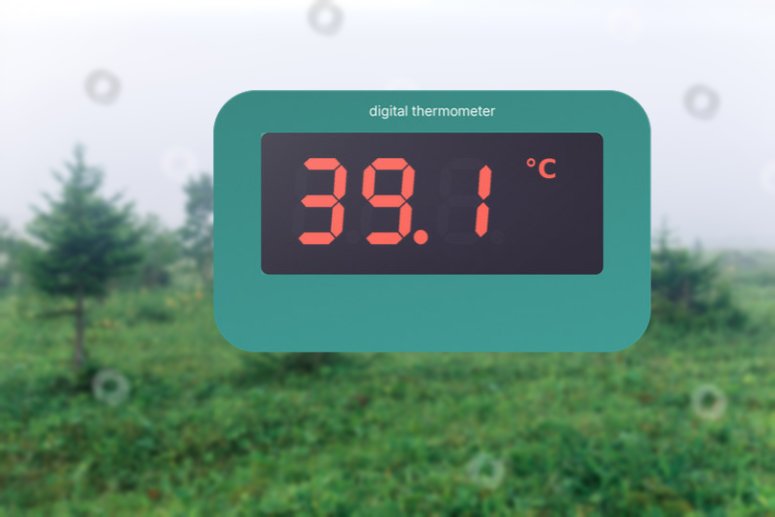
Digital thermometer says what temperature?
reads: 39.1 °C
